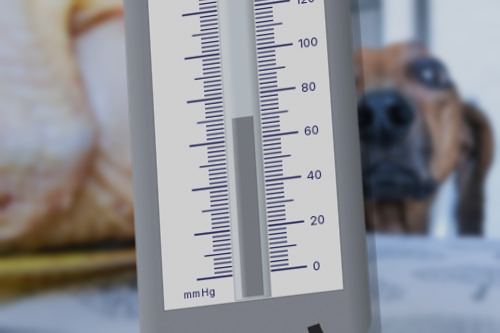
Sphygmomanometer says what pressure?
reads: 70 mmHg
